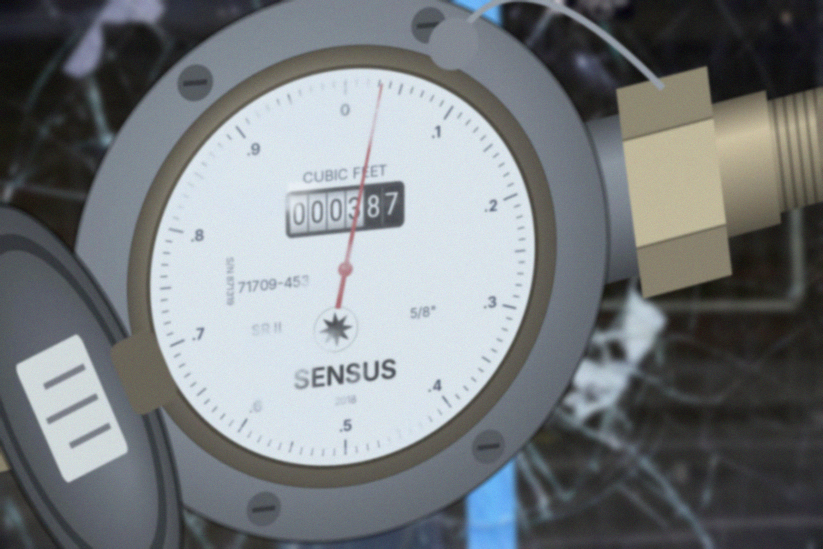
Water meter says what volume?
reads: 387.03 ft³
